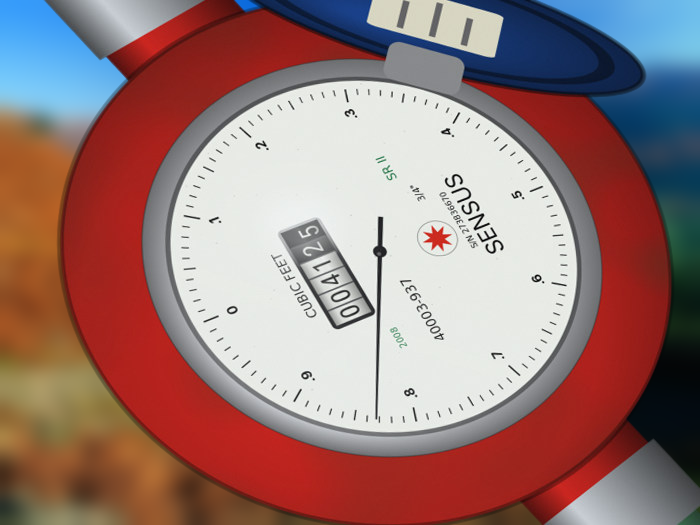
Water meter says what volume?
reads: 4124.83 ft³
